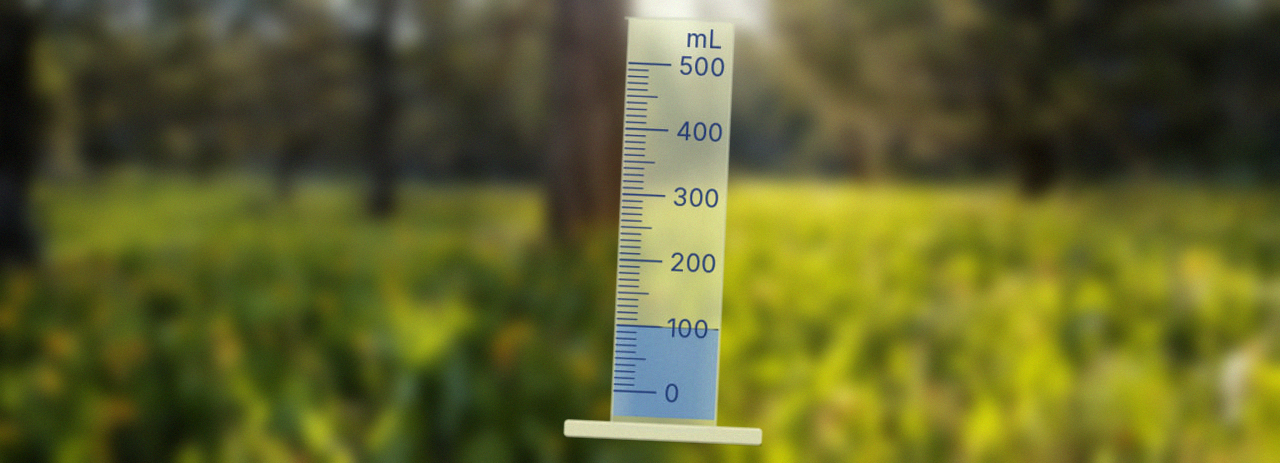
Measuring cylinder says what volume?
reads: 100 mL
